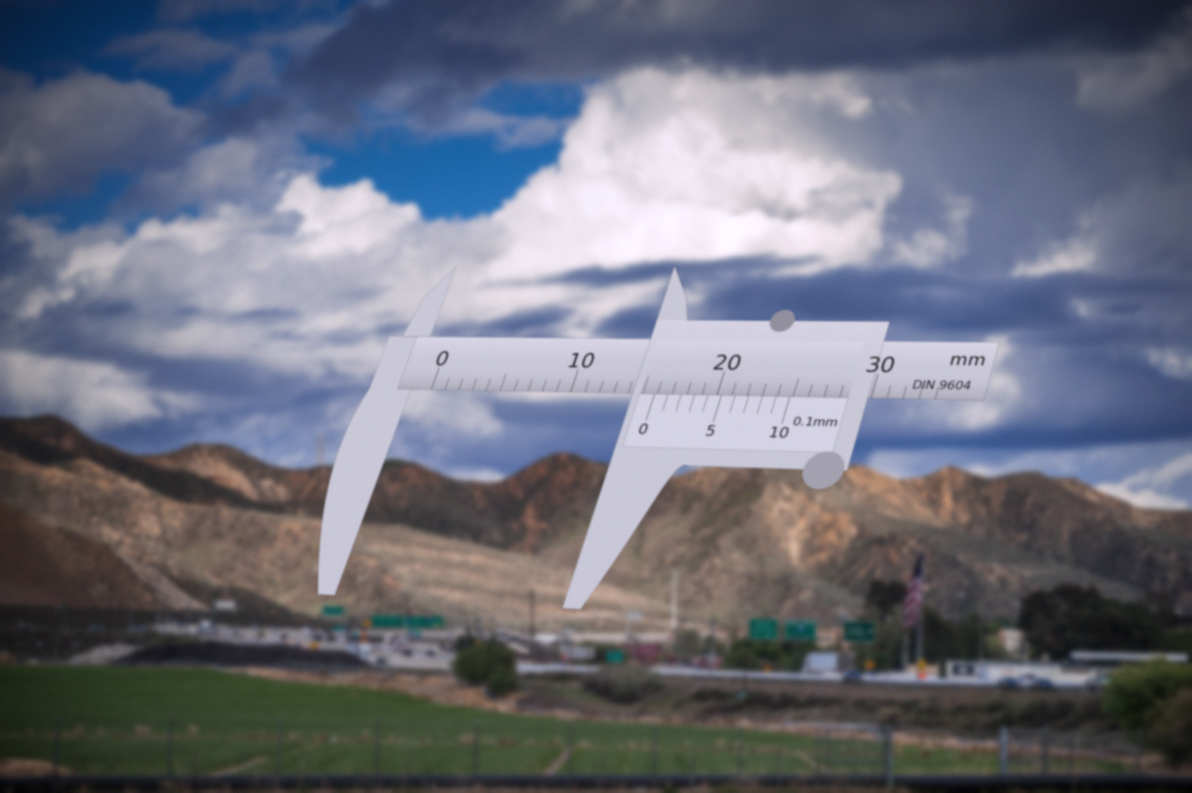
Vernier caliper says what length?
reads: 15.8 mm
